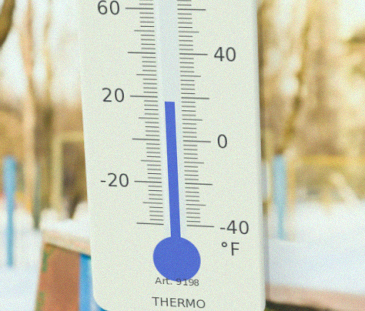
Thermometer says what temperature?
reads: 18 °F
